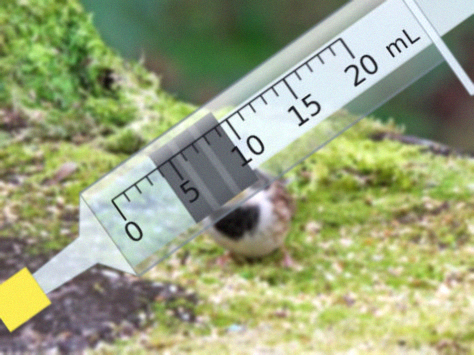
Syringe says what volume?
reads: 4 mL
